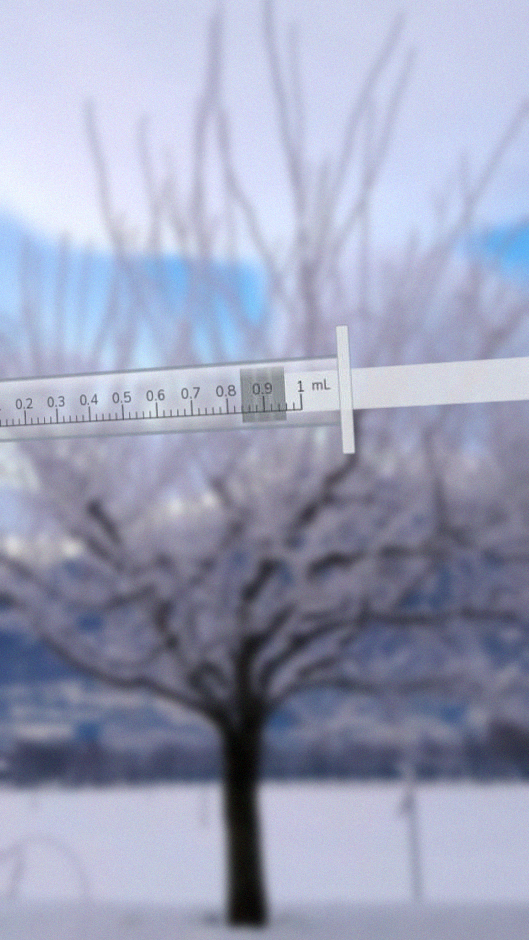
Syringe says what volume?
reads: 0.84 mL
